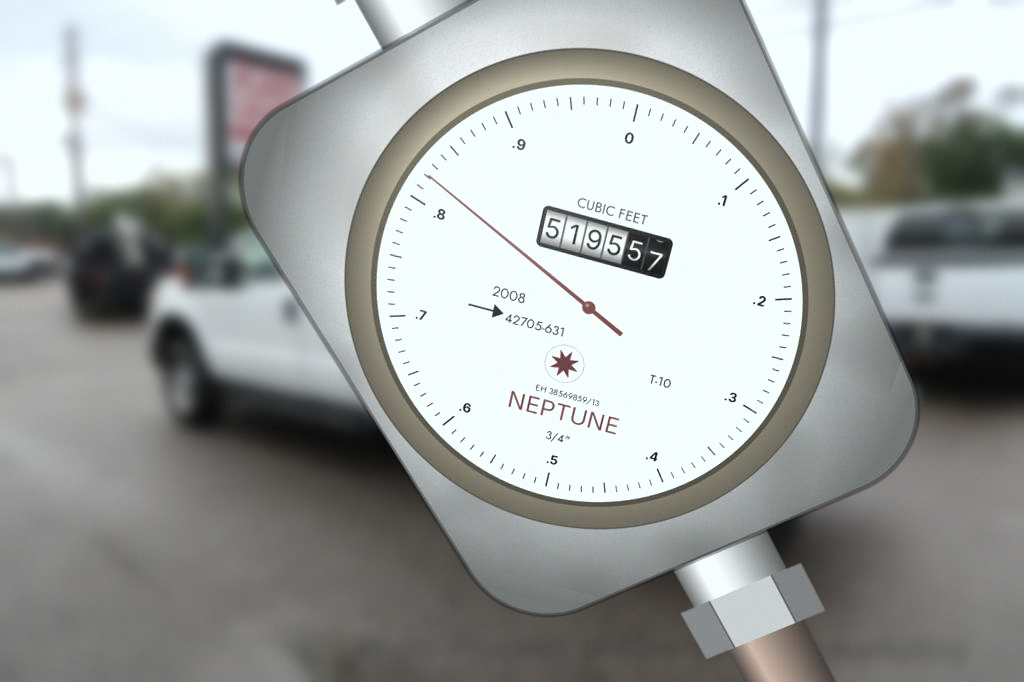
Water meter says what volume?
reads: 519556.82 ft³
